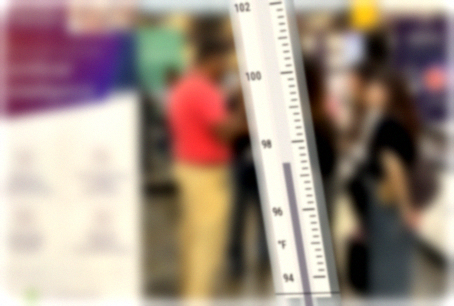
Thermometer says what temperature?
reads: 97.4 °F
